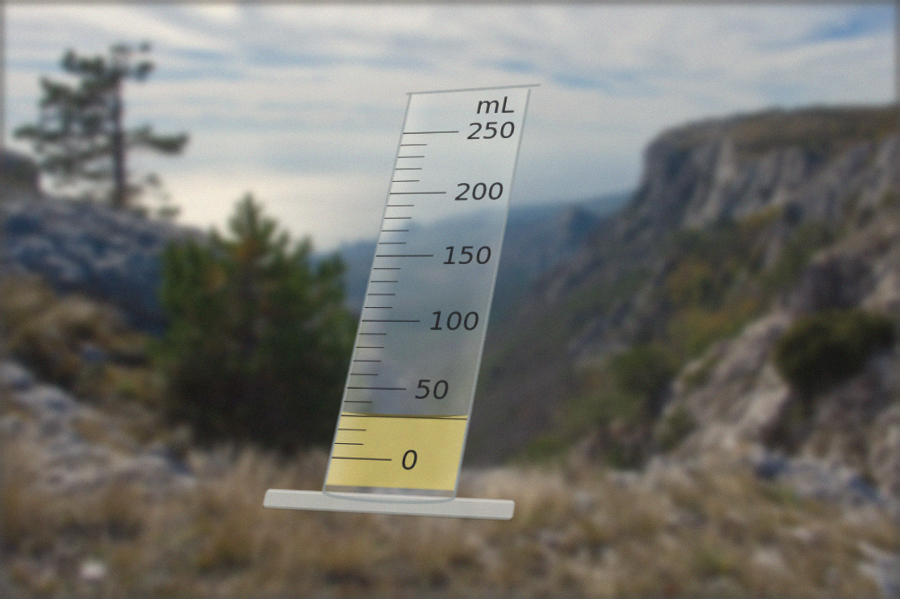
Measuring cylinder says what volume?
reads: 30 mL
